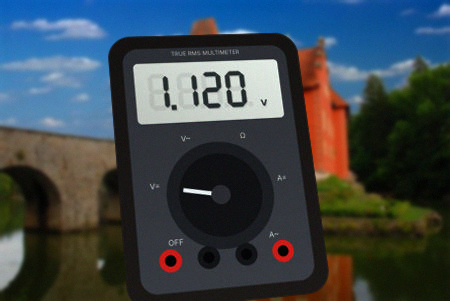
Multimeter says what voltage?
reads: 1.120 V
